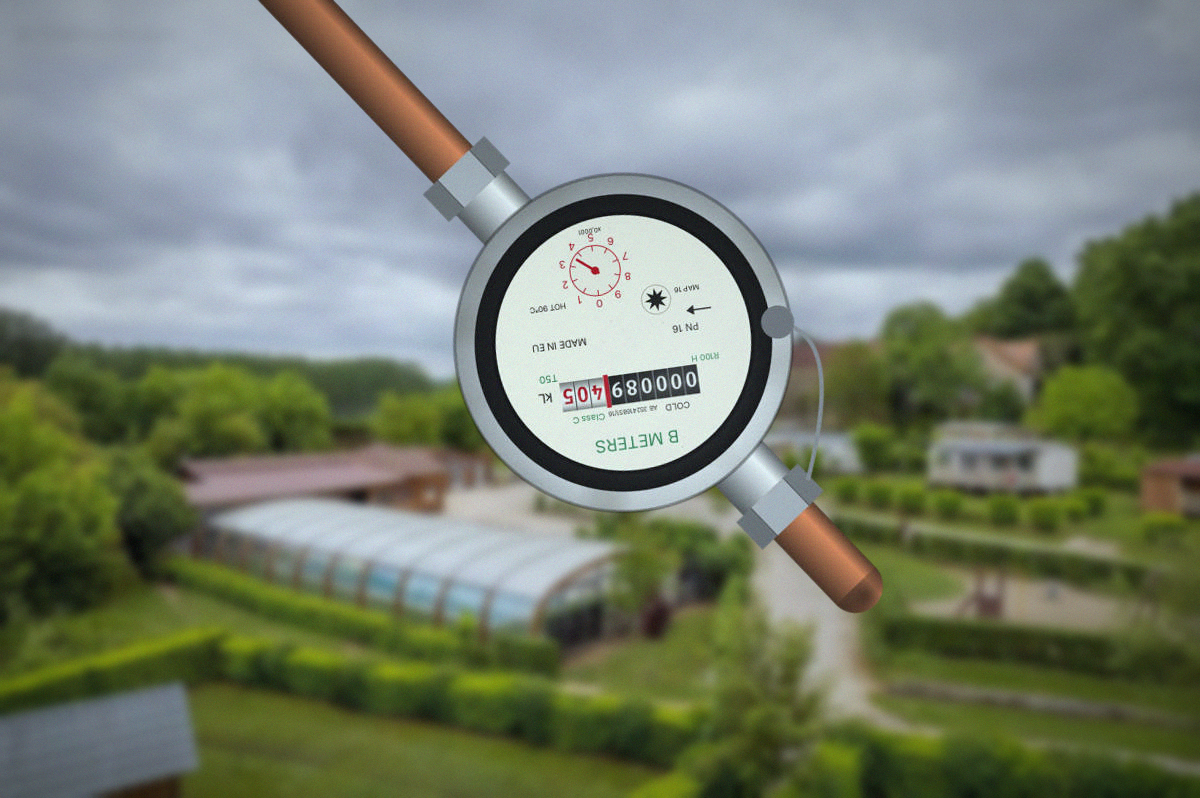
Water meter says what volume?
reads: 89.4053 kL
